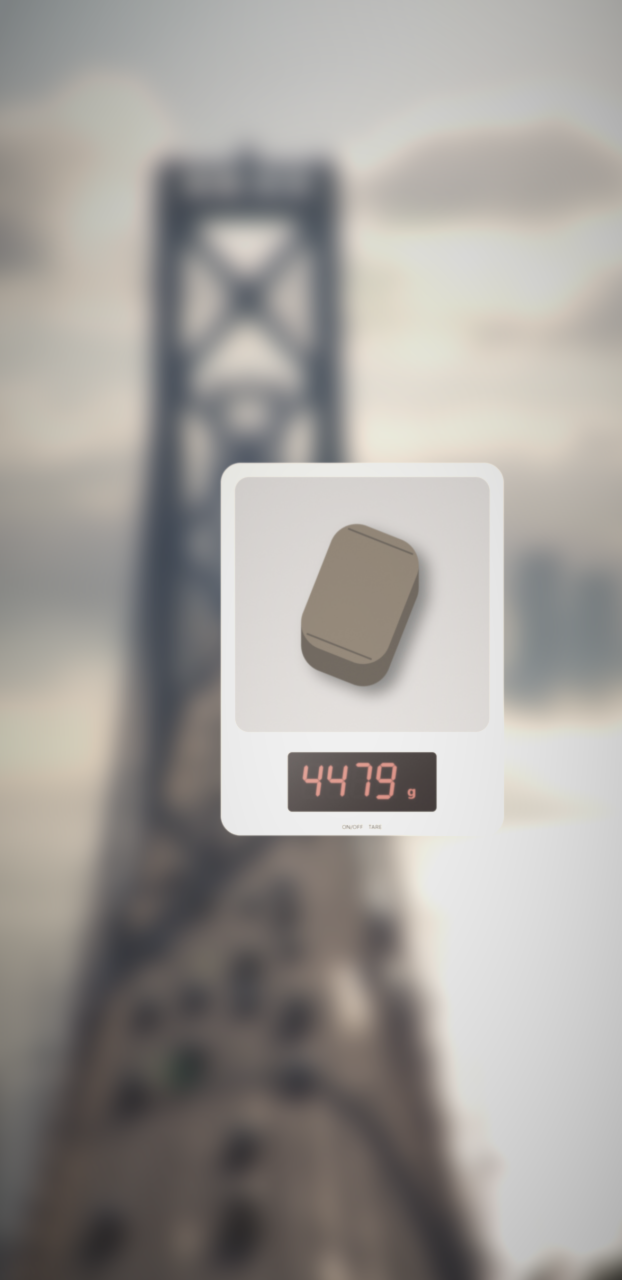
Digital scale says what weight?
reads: 4479 g
